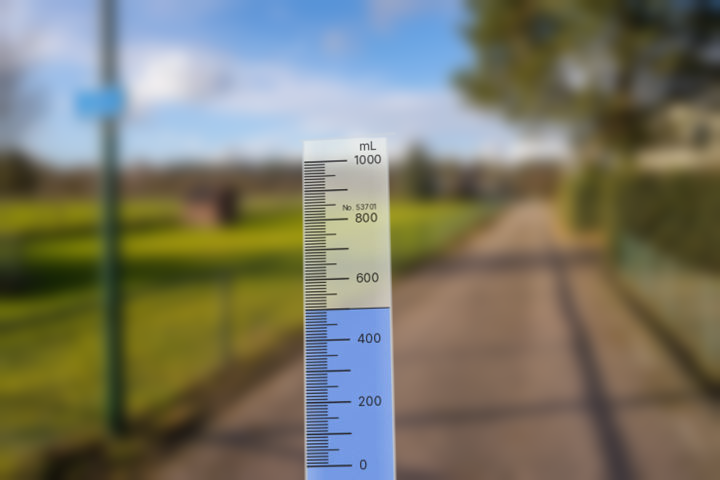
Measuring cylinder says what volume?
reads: 500 mL
